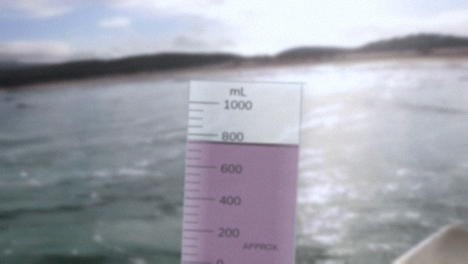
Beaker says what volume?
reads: 750 mL
